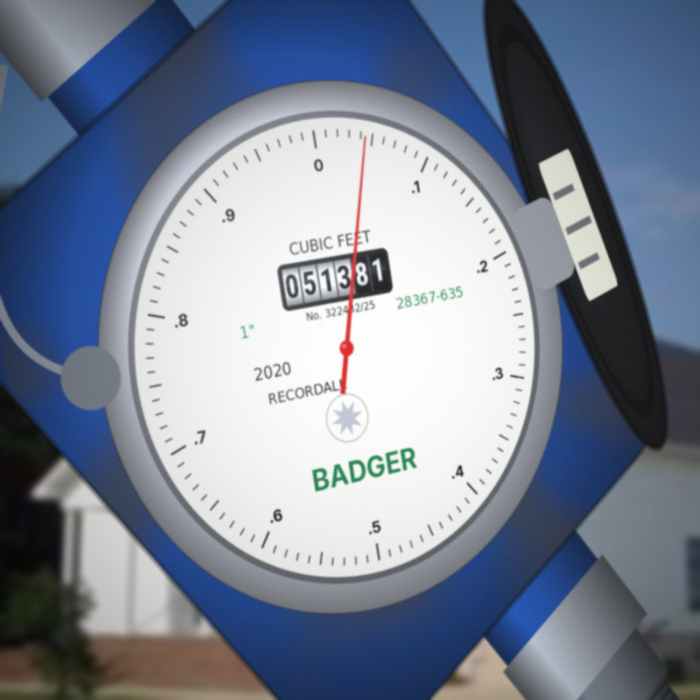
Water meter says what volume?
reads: 51381.04 ft³
